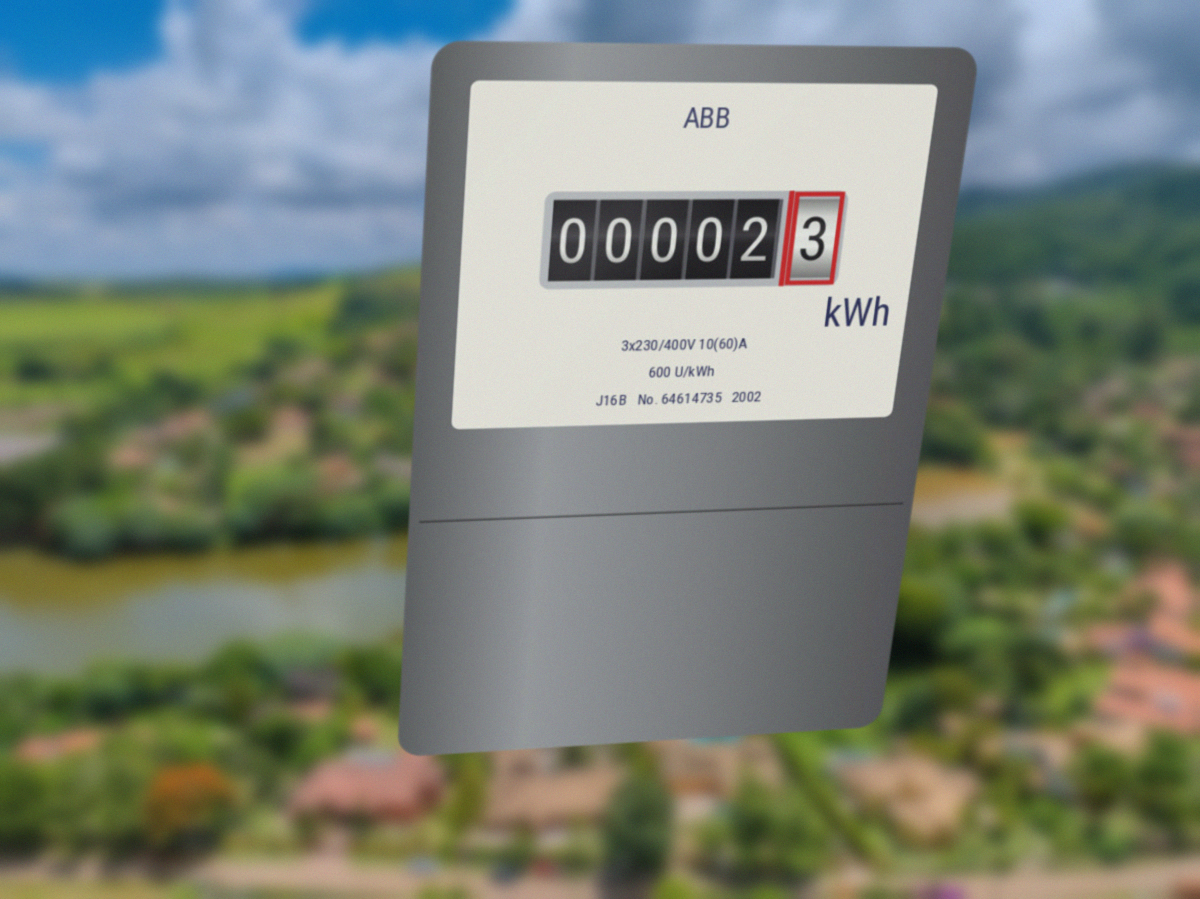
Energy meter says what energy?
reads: 2.3 kWh
